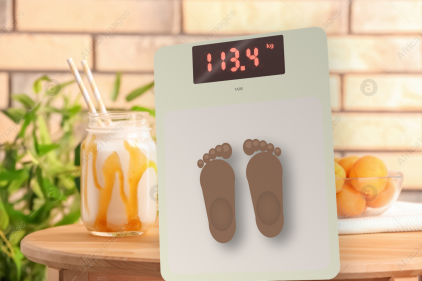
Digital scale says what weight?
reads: 113.4 kg
